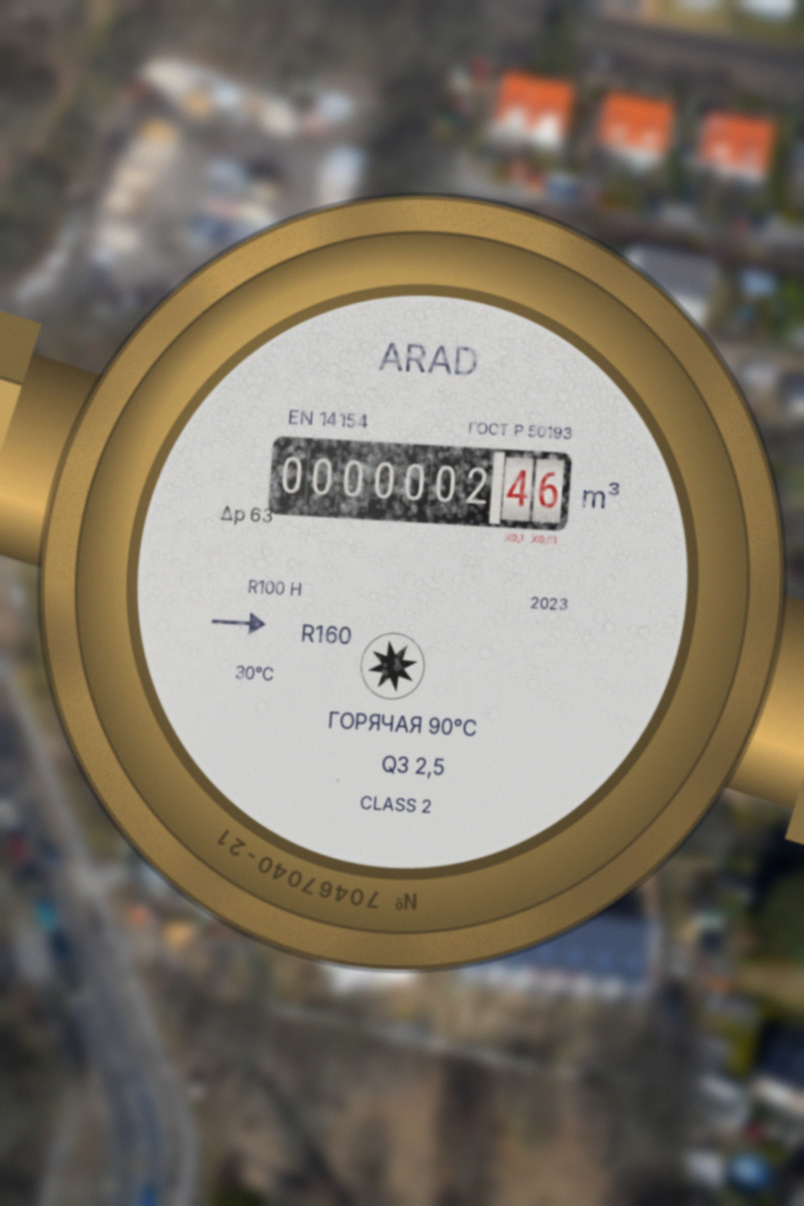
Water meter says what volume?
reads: 2.46 m³
